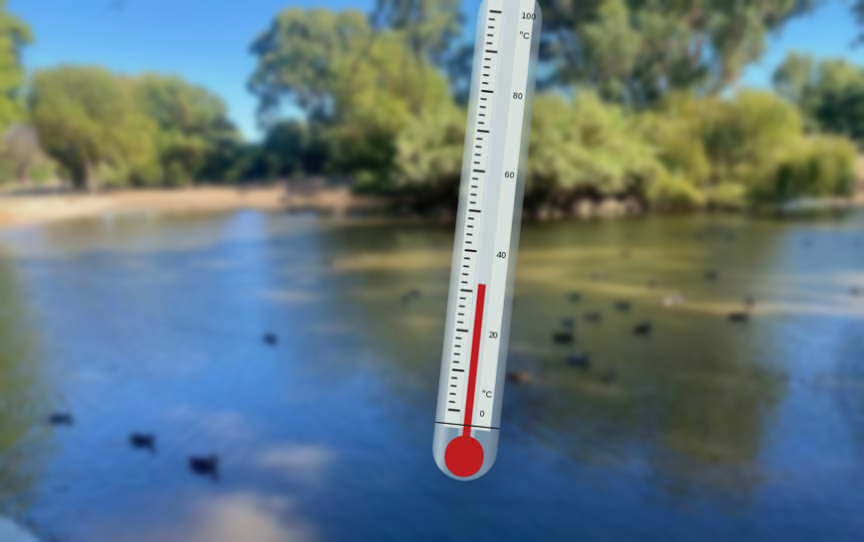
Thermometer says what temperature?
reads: 32 °C
